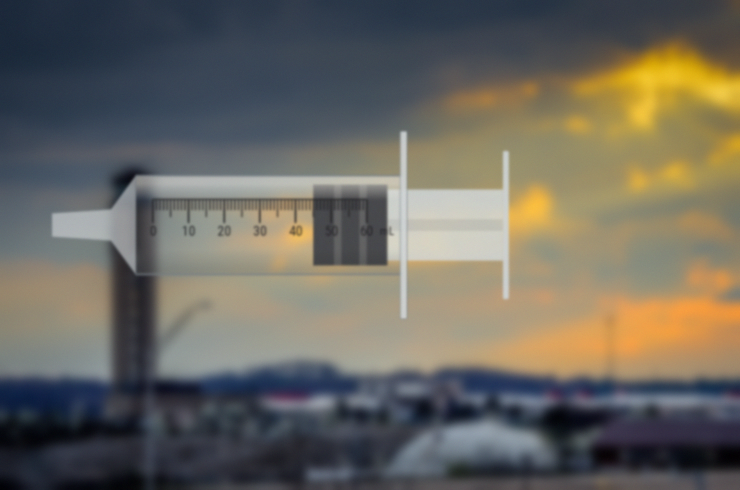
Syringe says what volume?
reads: 45 mL
